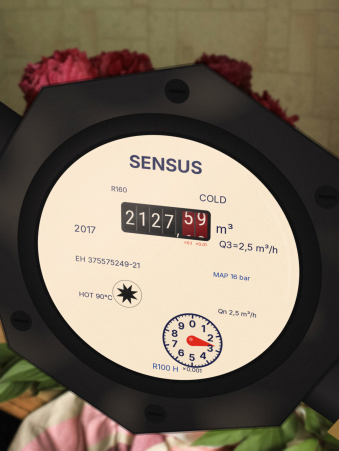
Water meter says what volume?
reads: 2127.592 m³
